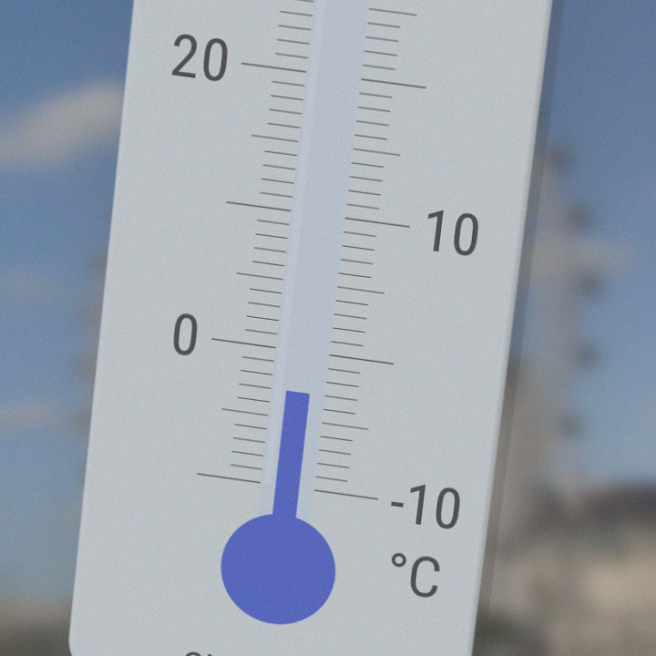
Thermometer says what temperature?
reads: -3 °C
